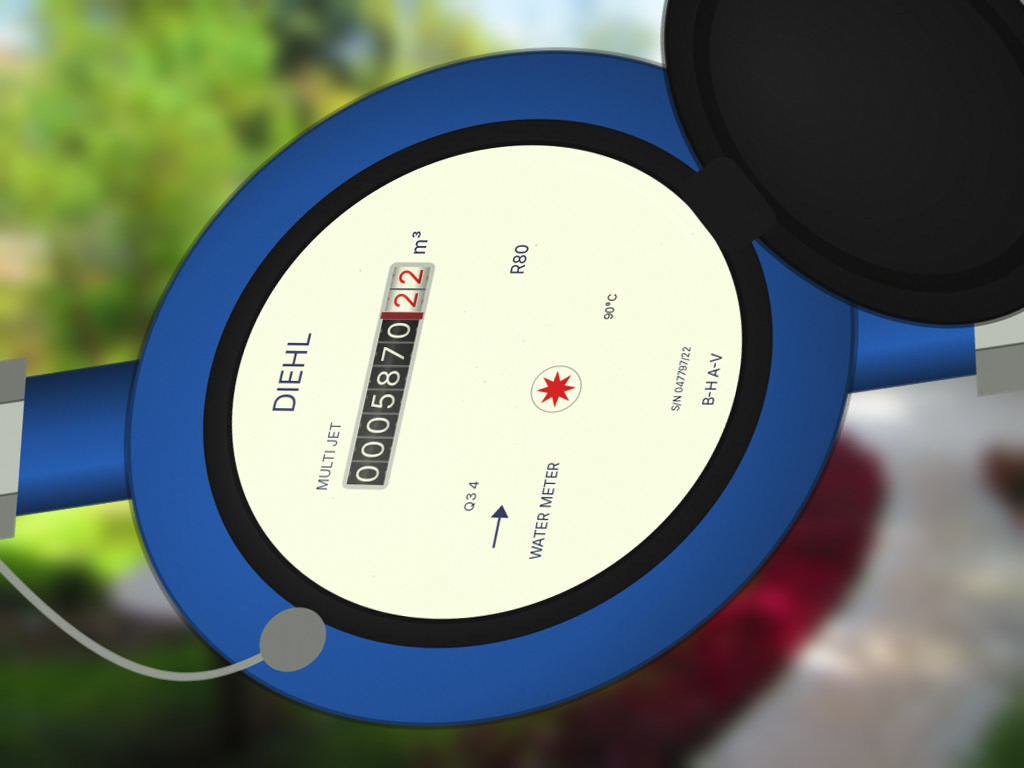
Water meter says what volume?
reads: 5870.22 m³
